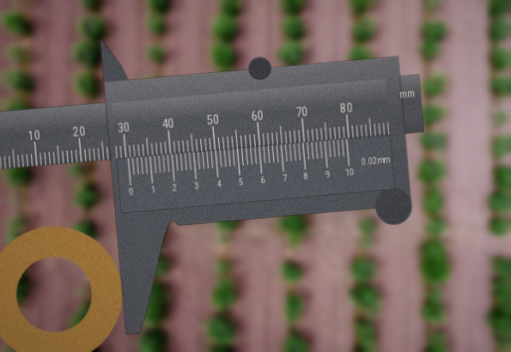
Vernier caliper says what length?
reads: 30.5 mm
